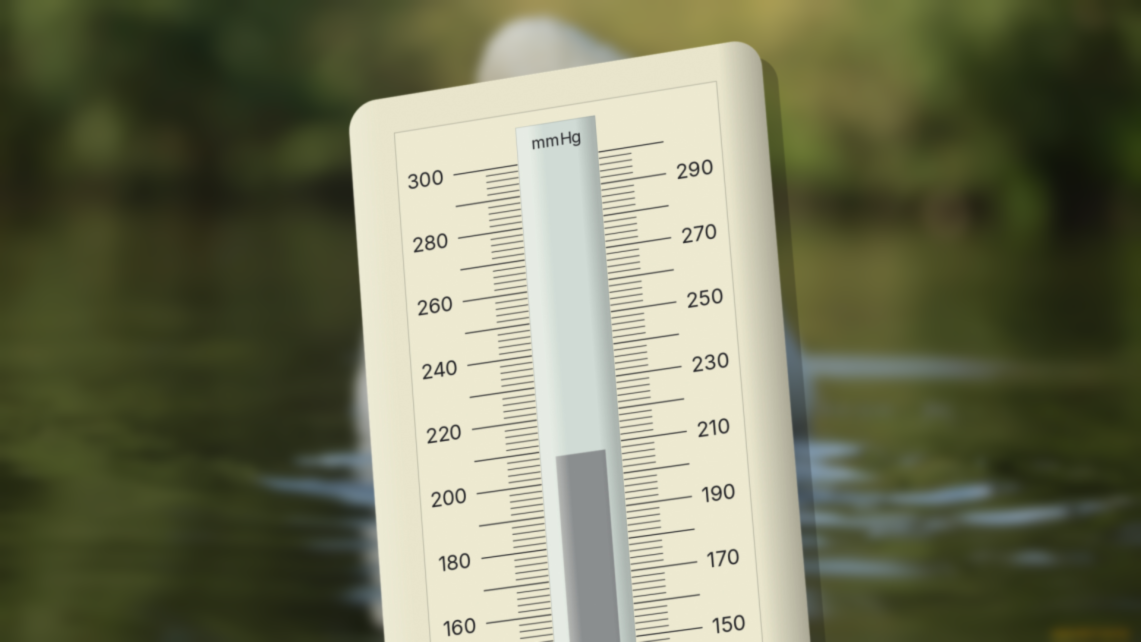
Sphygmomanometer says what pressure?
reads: 208 mmHg
